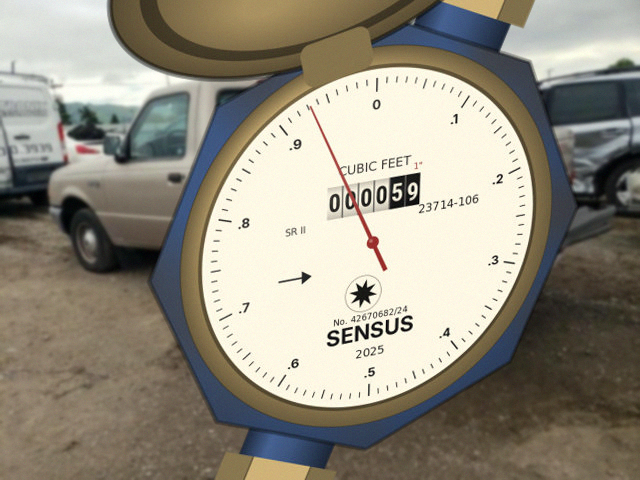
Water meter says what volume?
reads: 58.93 ft³
